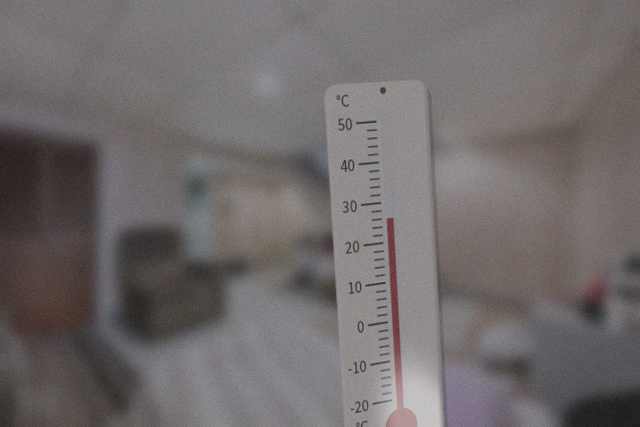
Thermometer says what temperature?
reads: 26 °C
